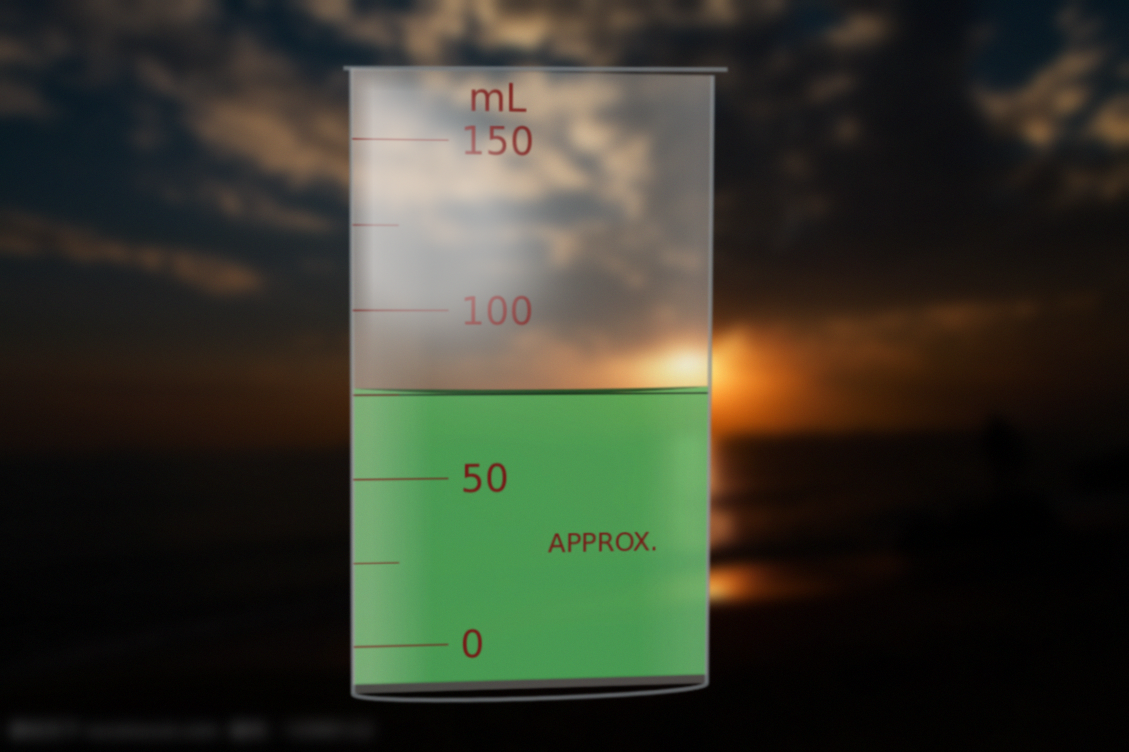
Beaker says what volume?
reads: 75 mL
